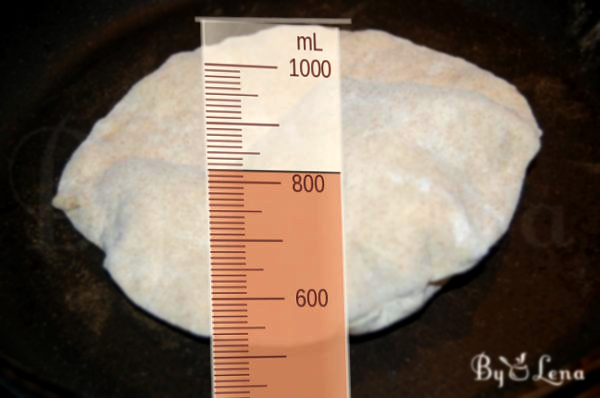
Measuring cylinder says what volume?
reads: 820 mL
